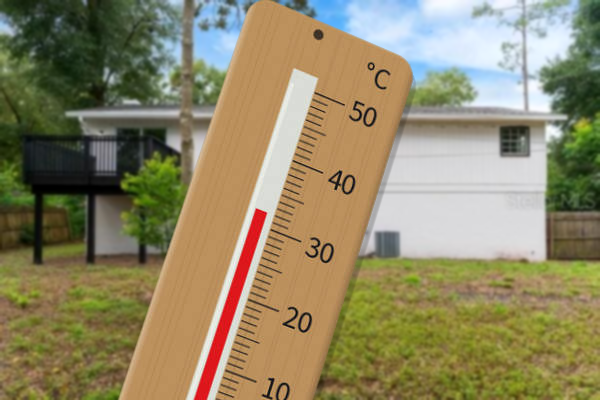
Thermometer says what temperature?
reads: 32 °C
